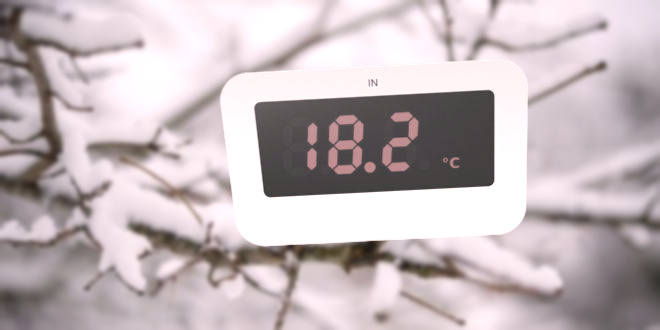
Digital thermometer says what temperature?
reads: 18.2 °C
